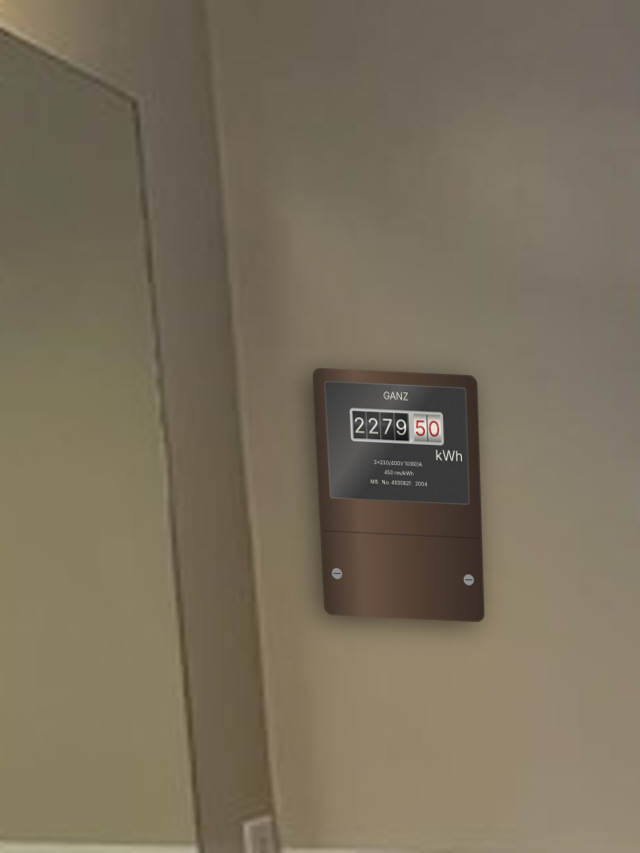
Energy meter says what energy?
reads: 2279.50 kWh
